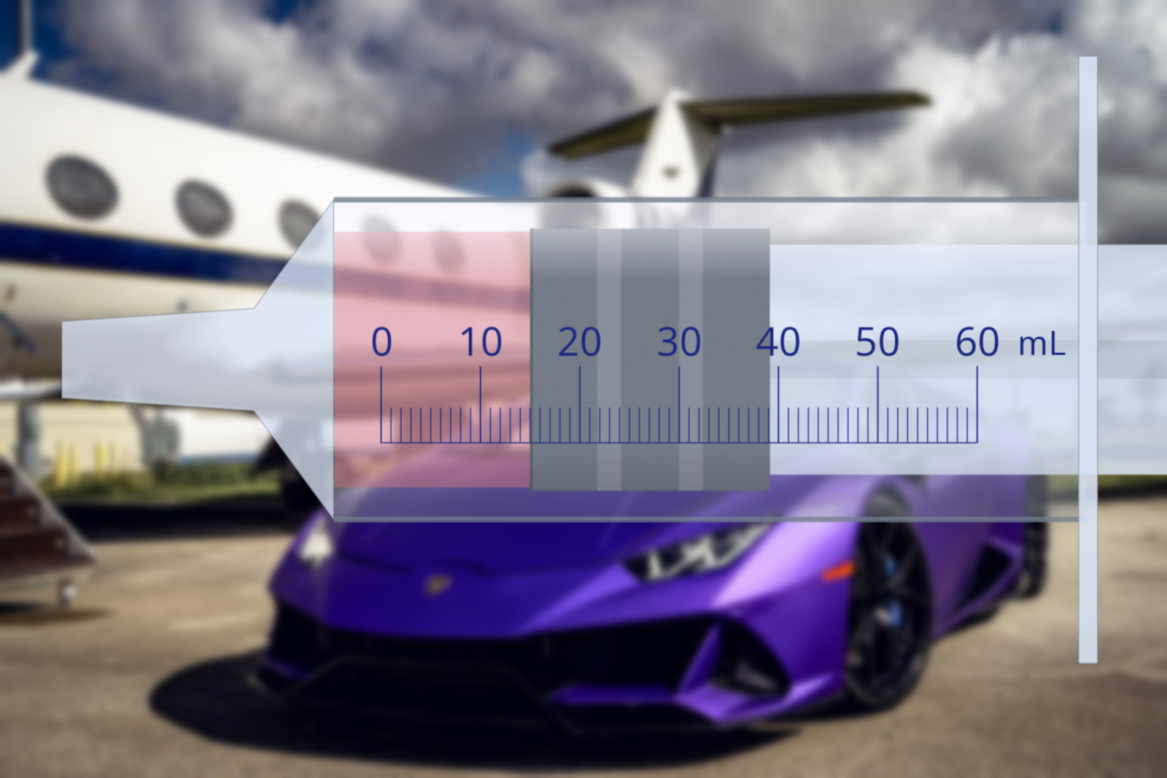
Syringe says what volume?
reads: 15 mL
